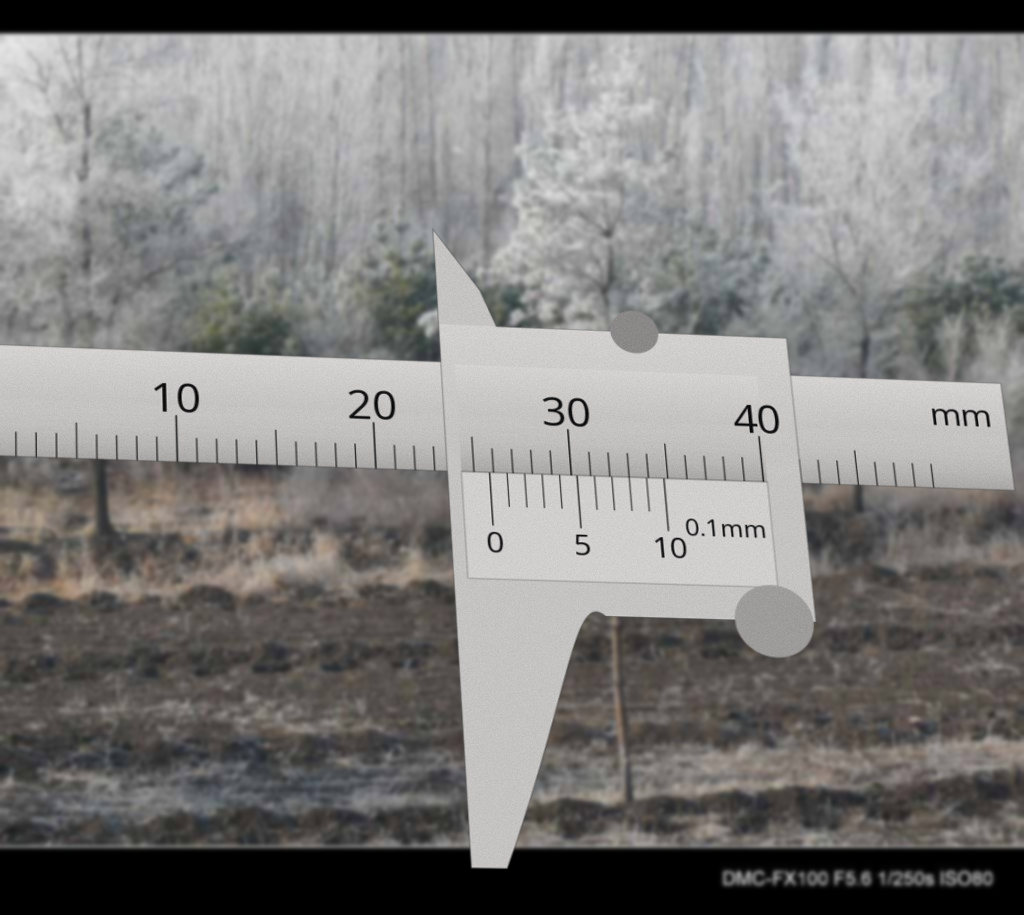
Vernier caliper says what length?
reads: 25.8 mm
